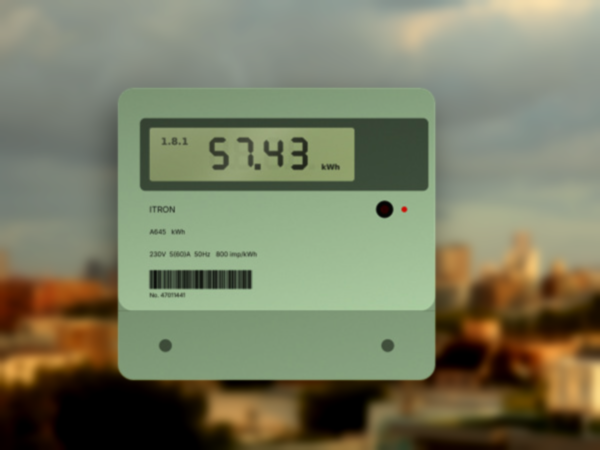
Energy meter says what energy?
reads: 57.43 kWh
